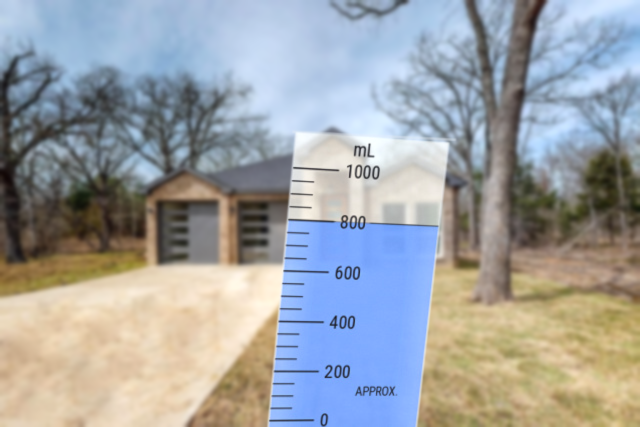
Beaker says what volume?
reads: 800 mL
